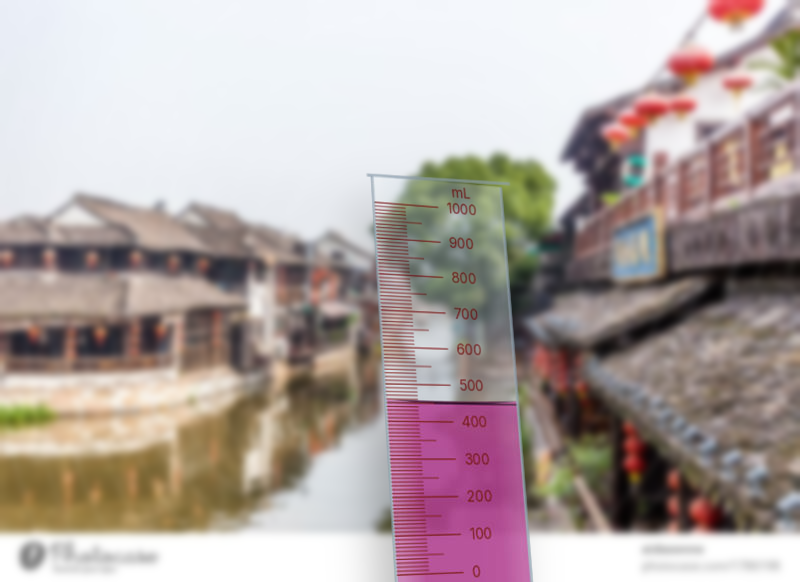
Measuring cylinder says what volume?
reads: 450 mL
